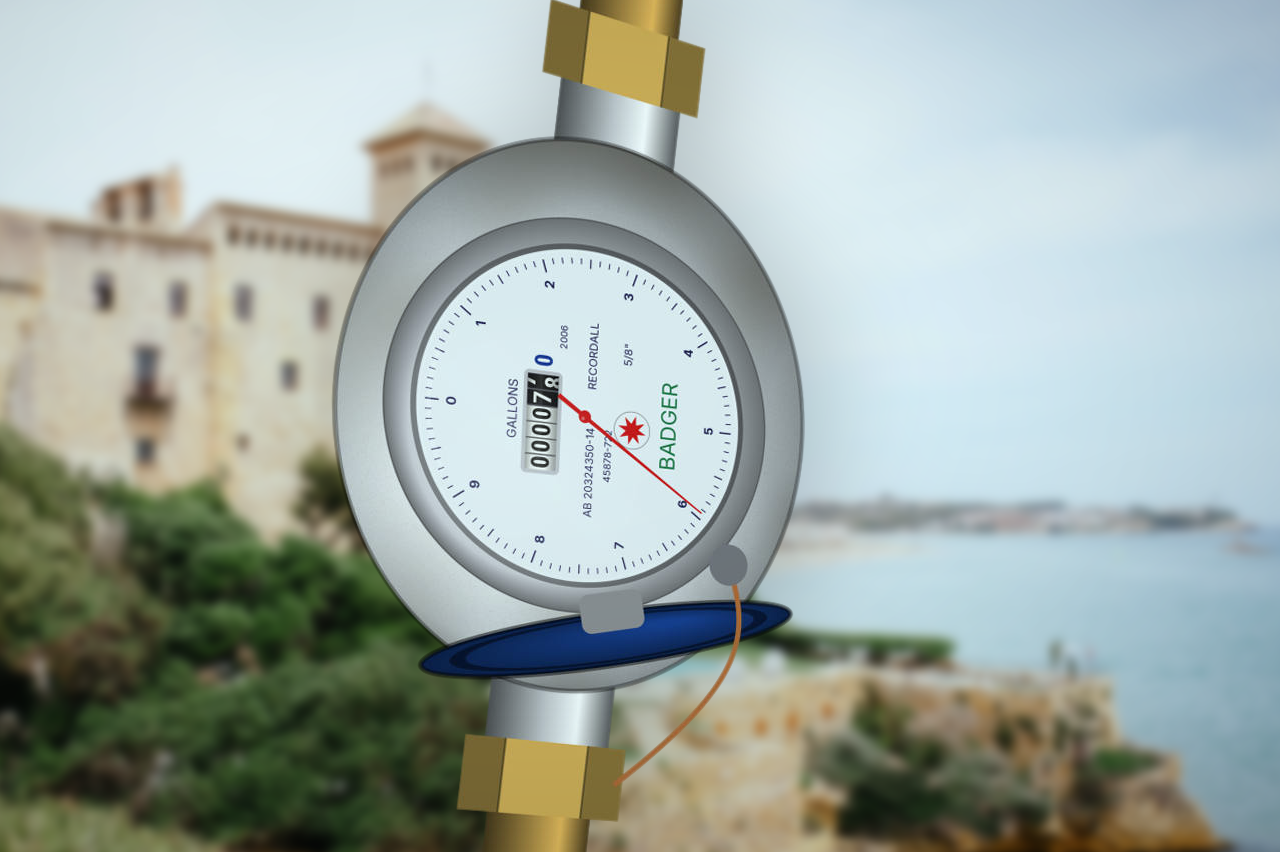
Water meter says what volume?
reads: 775.9 gal
